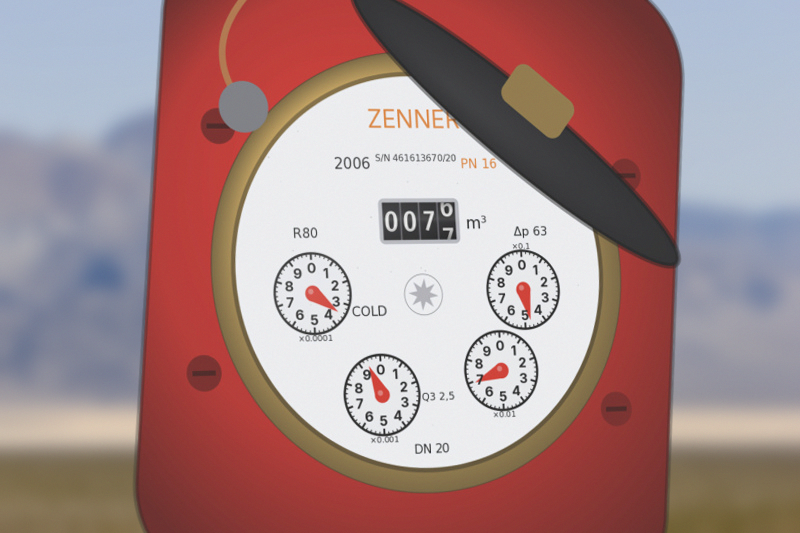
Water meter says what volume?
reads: 76.4693 m³
